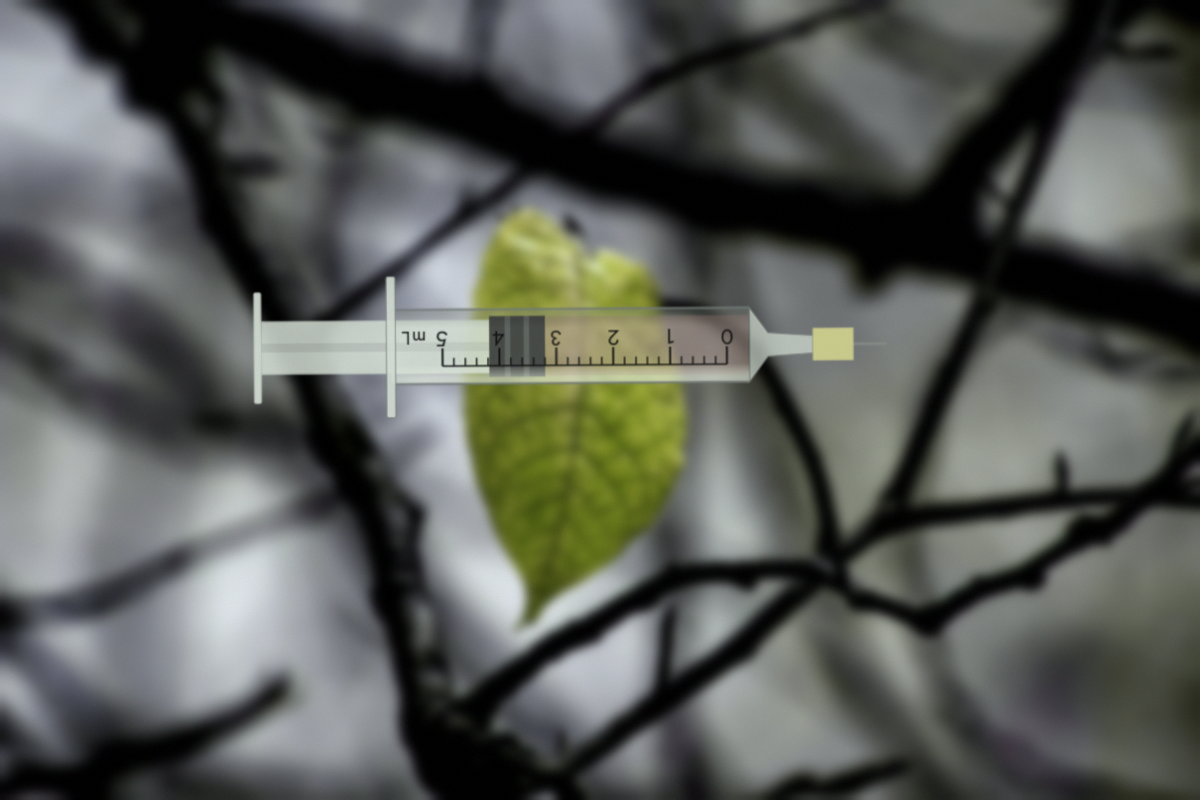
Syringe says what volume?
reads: 3.2 mL
